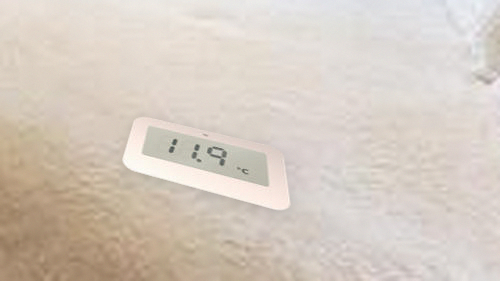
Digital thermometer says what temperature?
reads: 11.9 °C
